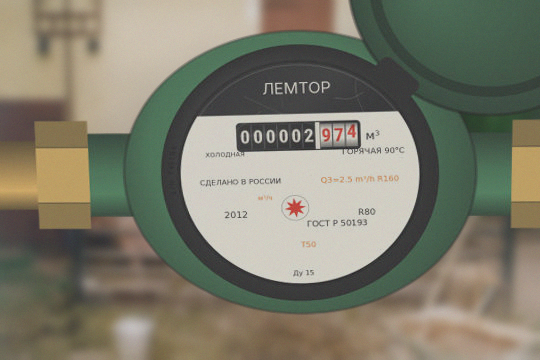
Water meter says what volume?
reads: 2.974 m³
